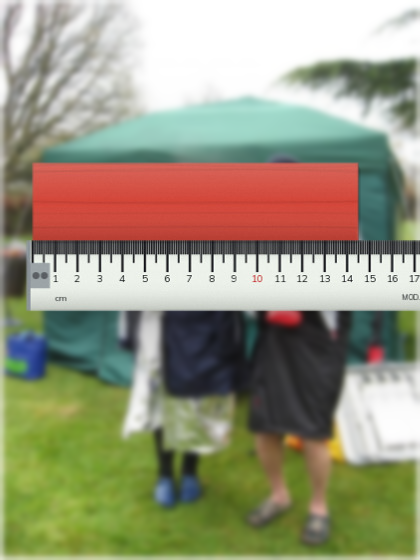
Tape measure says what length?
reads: 14.5 cm
